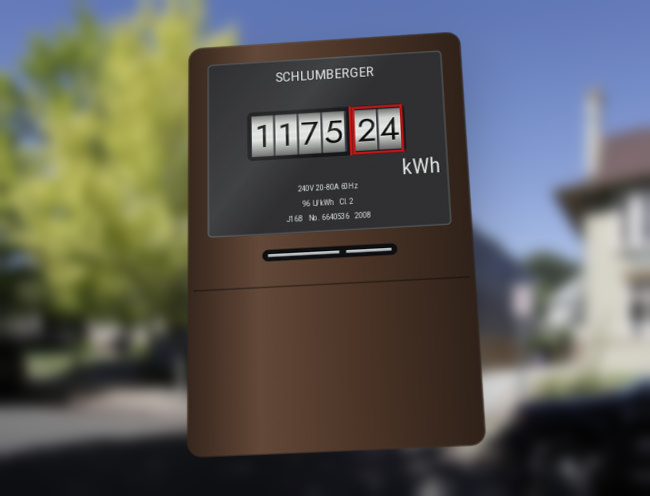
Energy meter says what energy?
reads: 1175.24 kWh
